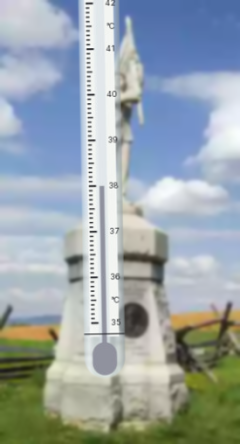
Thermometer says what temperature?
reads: 38 °C
